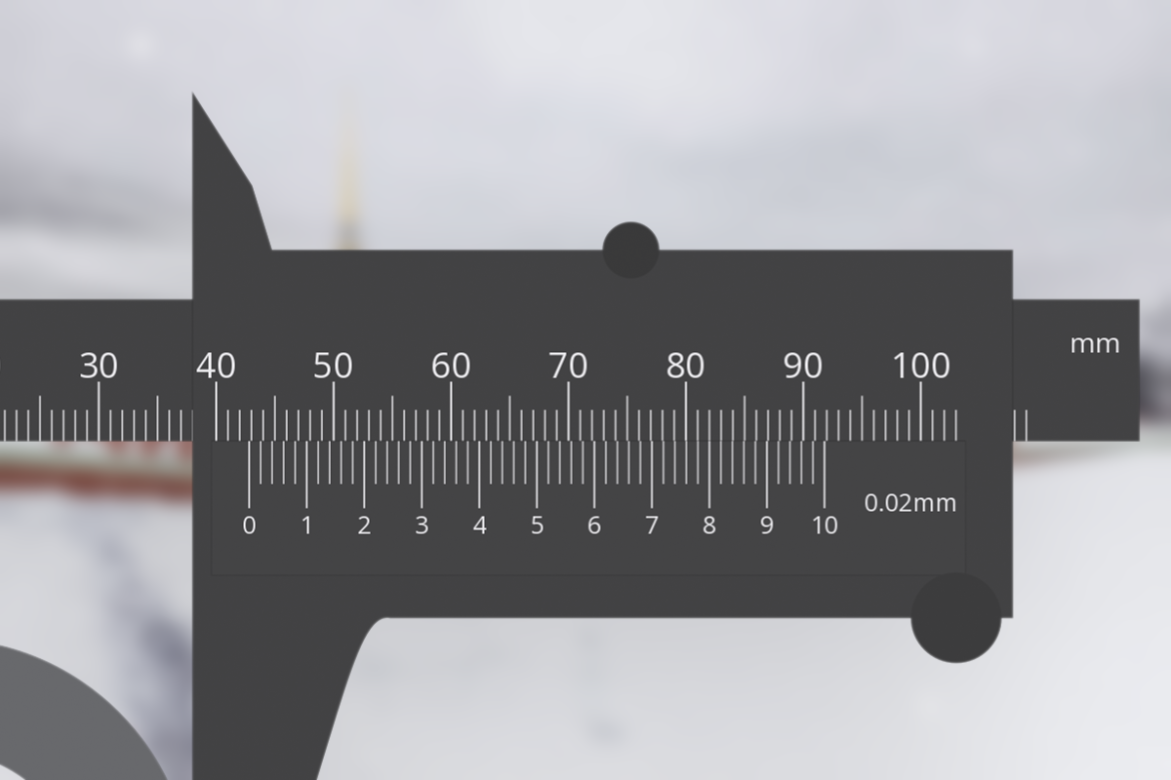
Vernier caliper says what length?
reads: 42.8 mm
